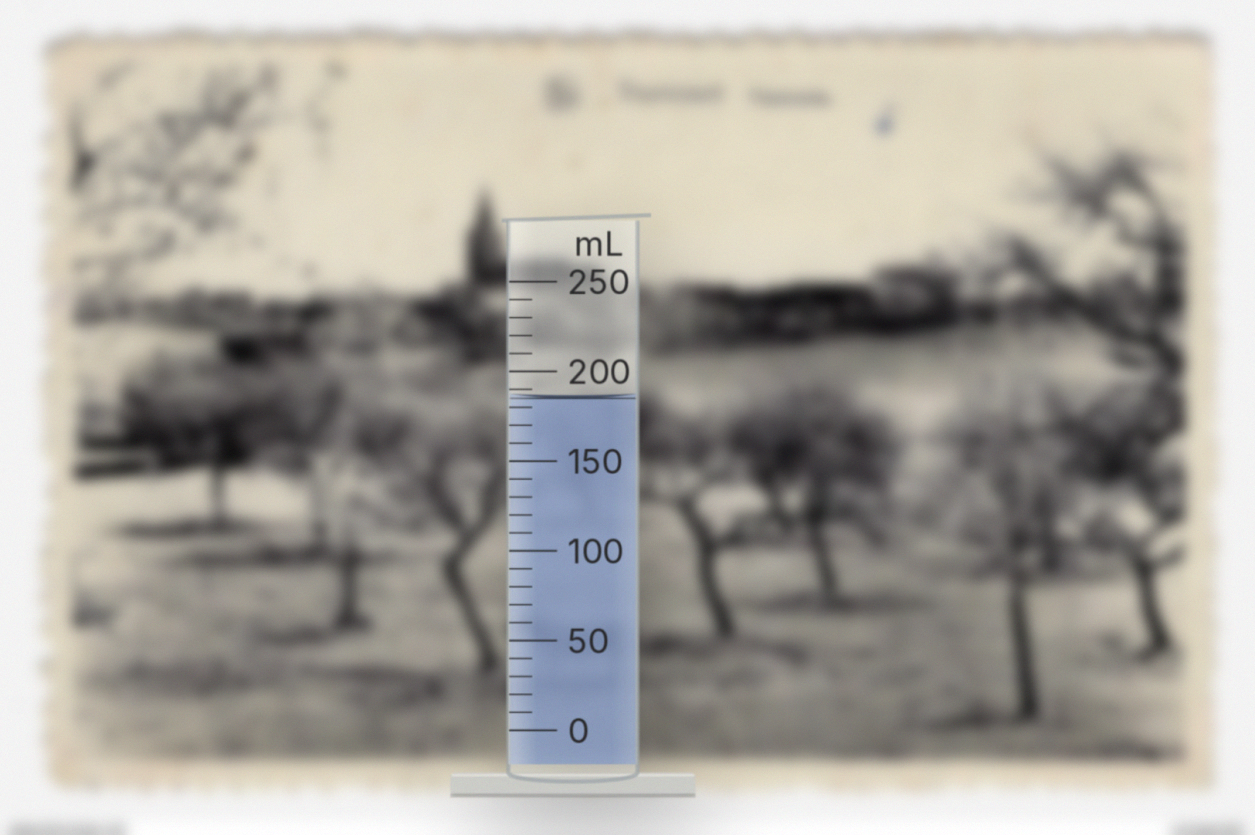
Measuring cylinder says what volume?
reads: 185 mL
